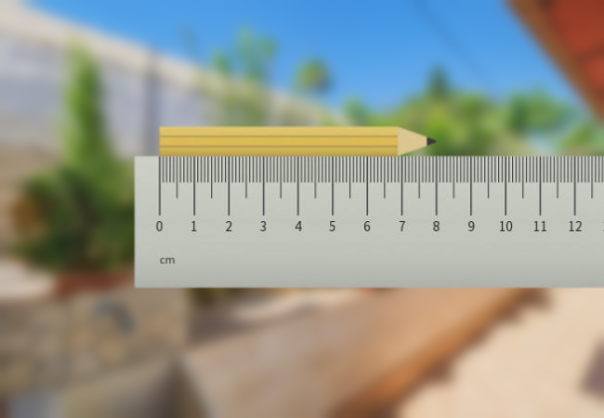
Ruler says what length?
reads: 8 cm
